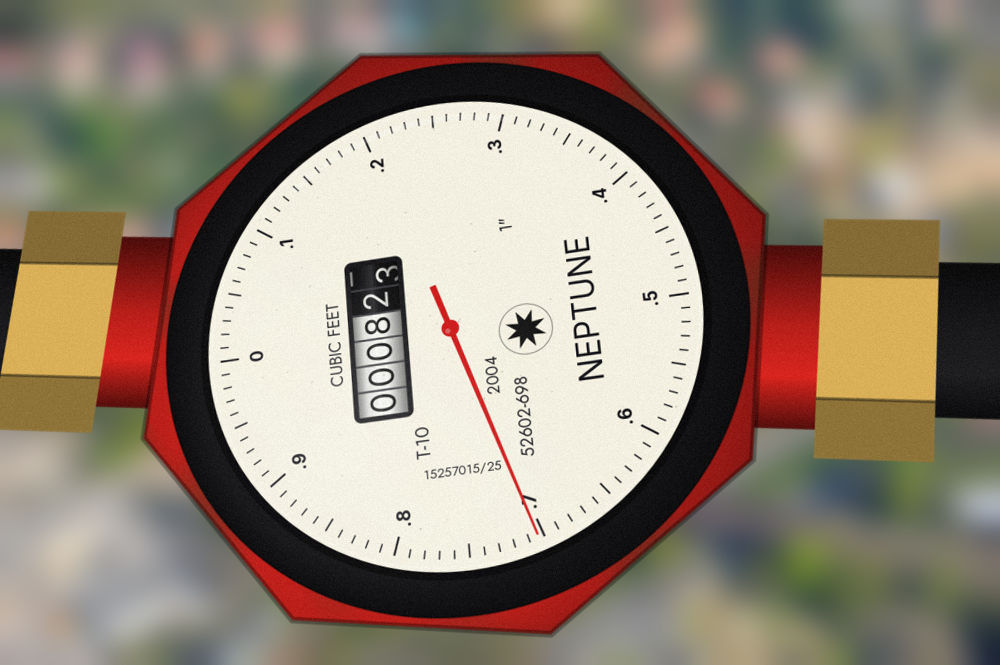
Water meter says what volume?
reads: 822.70 ft³
